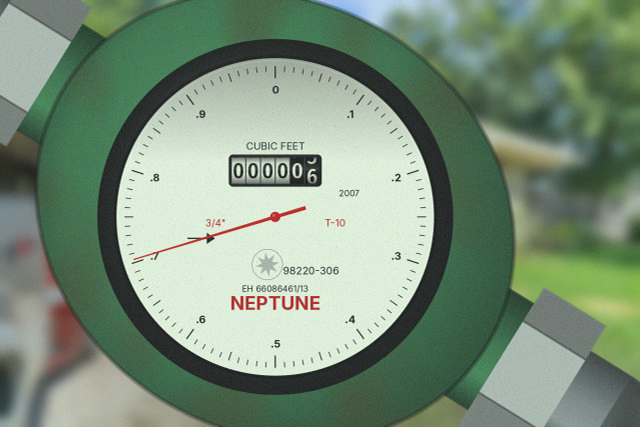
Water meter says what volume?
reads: 5.70 ft³
